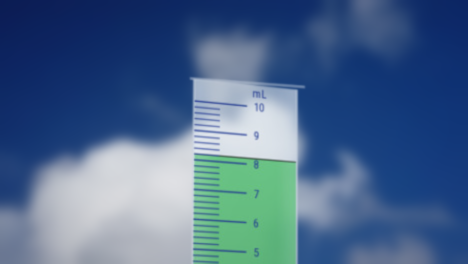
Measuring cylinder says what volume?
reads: 8.2 mL
